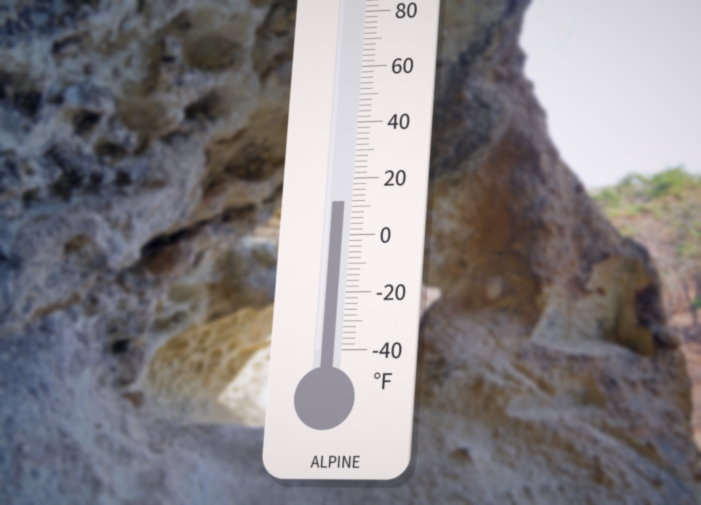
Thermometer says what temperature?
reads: 12 °F
